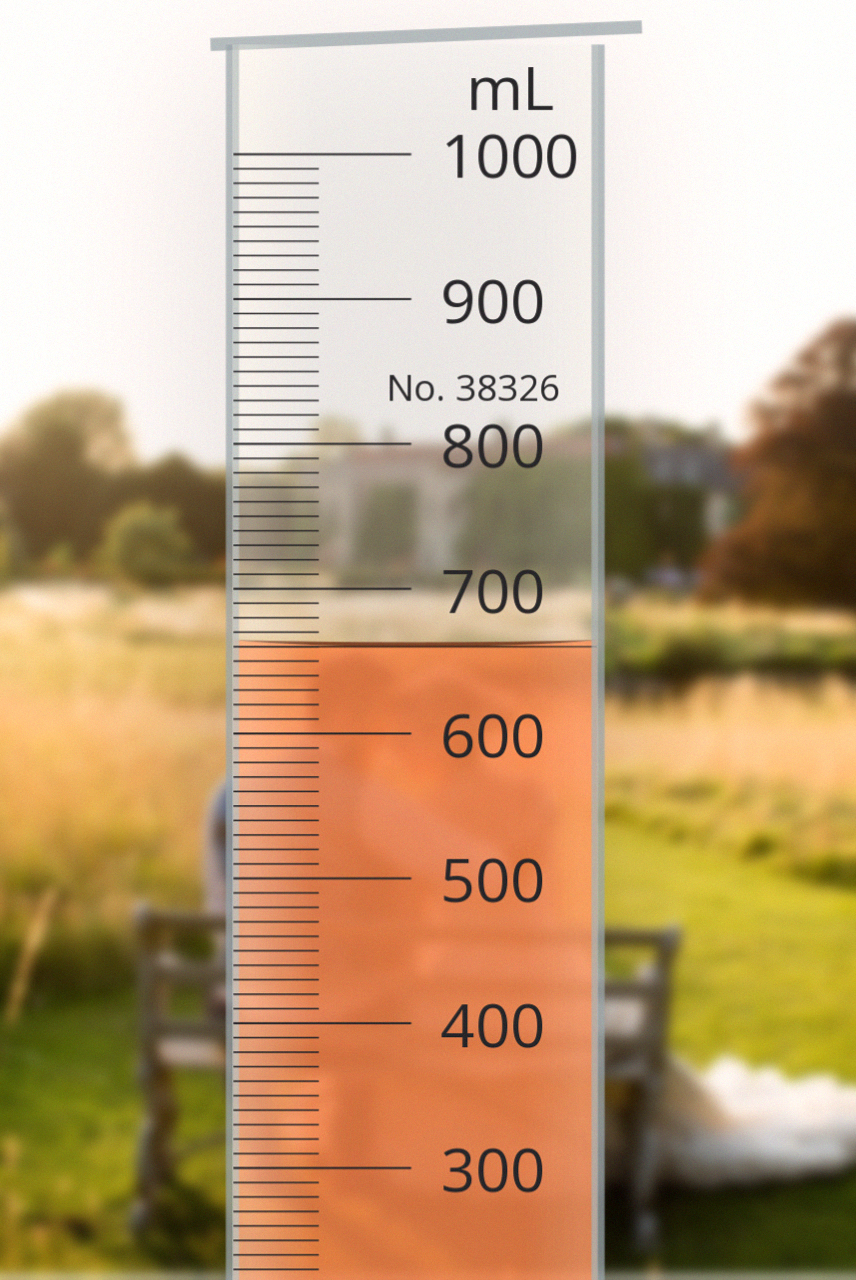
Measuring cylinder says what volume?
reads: 660 mL
